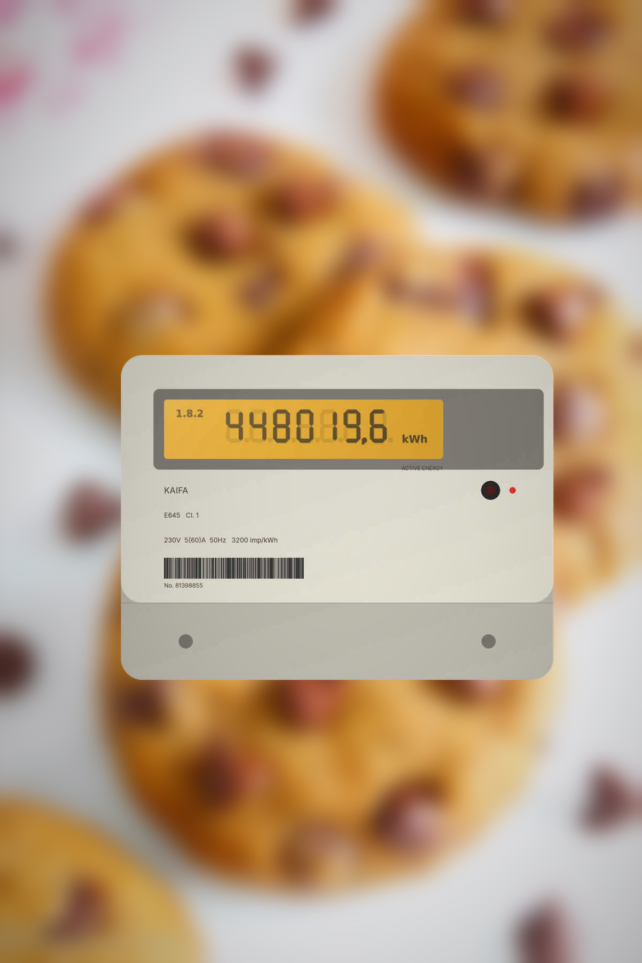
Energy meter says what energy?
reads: 448019.6 kWh
